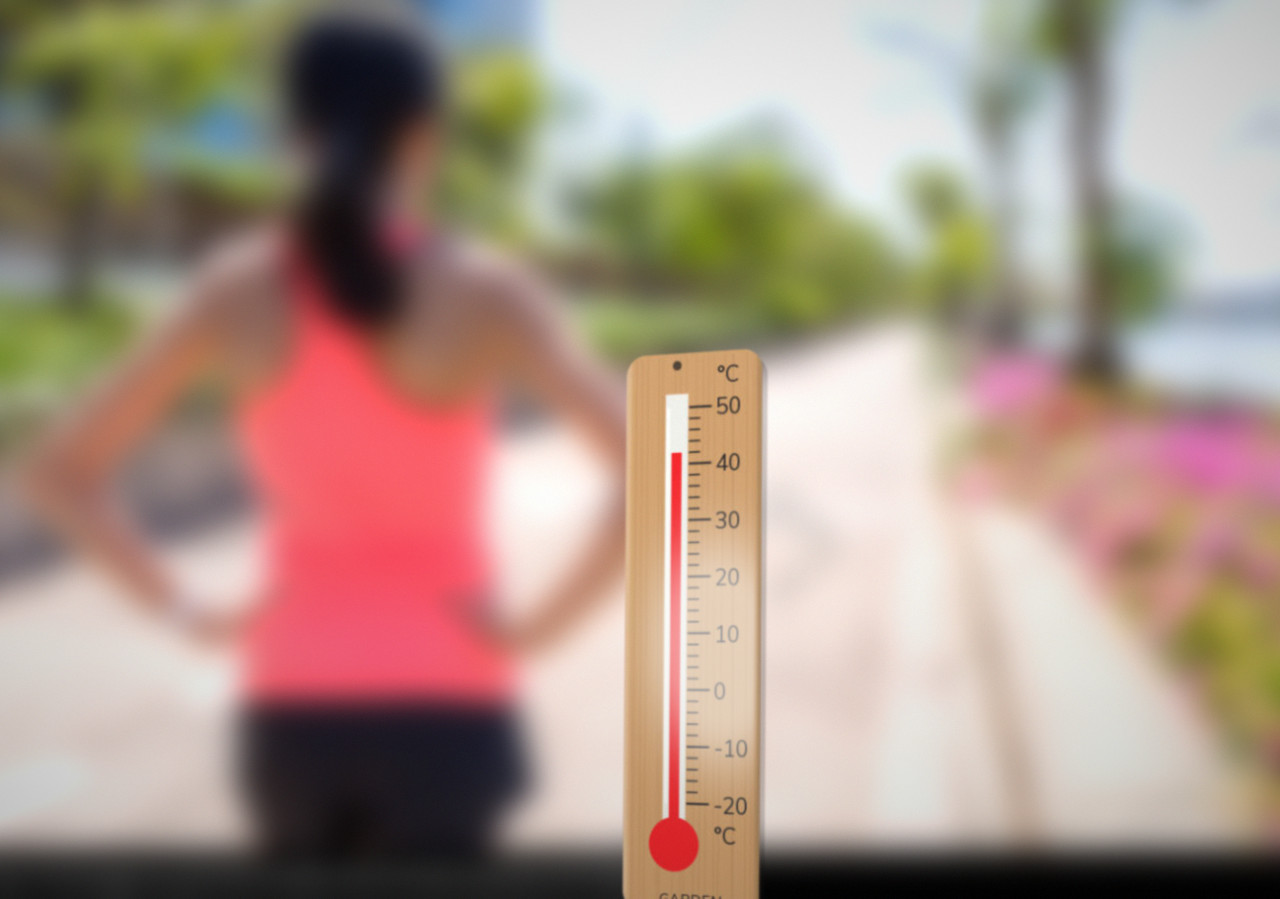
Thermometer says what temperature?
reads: 42 °C
